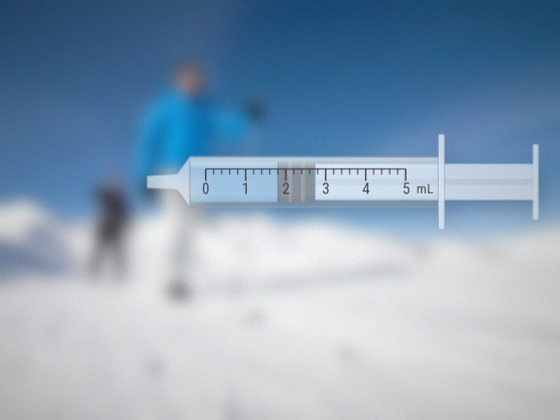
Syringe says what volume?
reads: 1.8 mL
